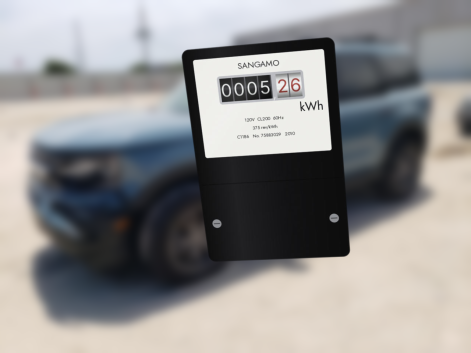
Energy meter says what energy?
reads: 5.26 kWh
